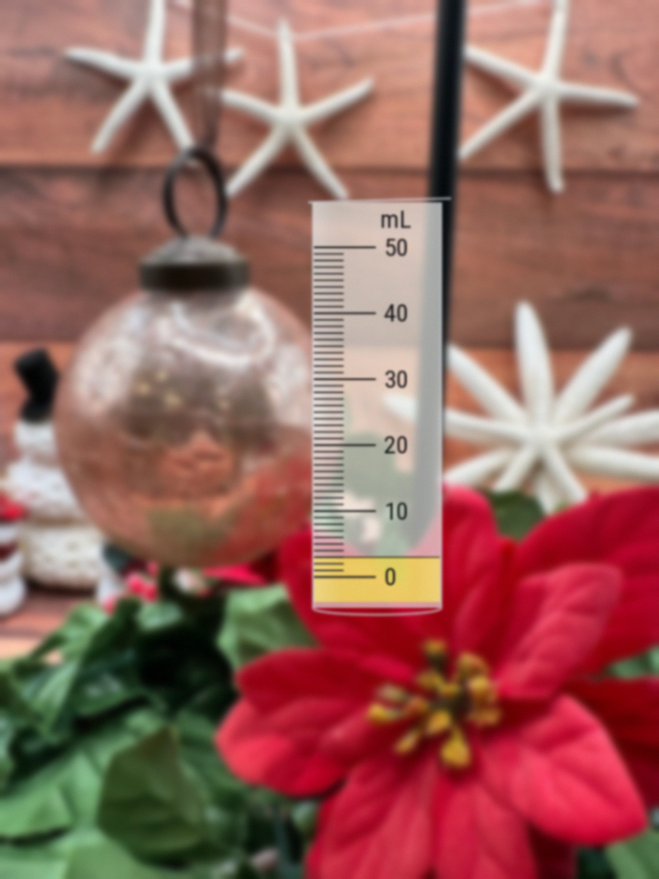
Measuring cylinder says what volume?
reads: 3 mL
